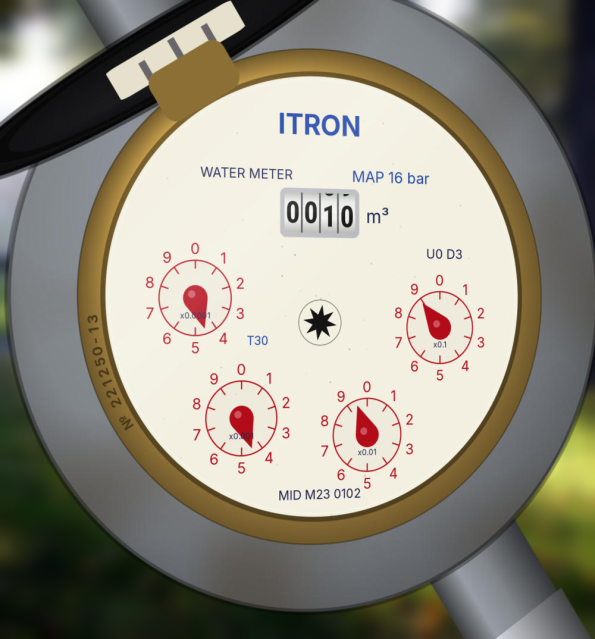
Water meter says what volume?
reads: 9.8944 m³
